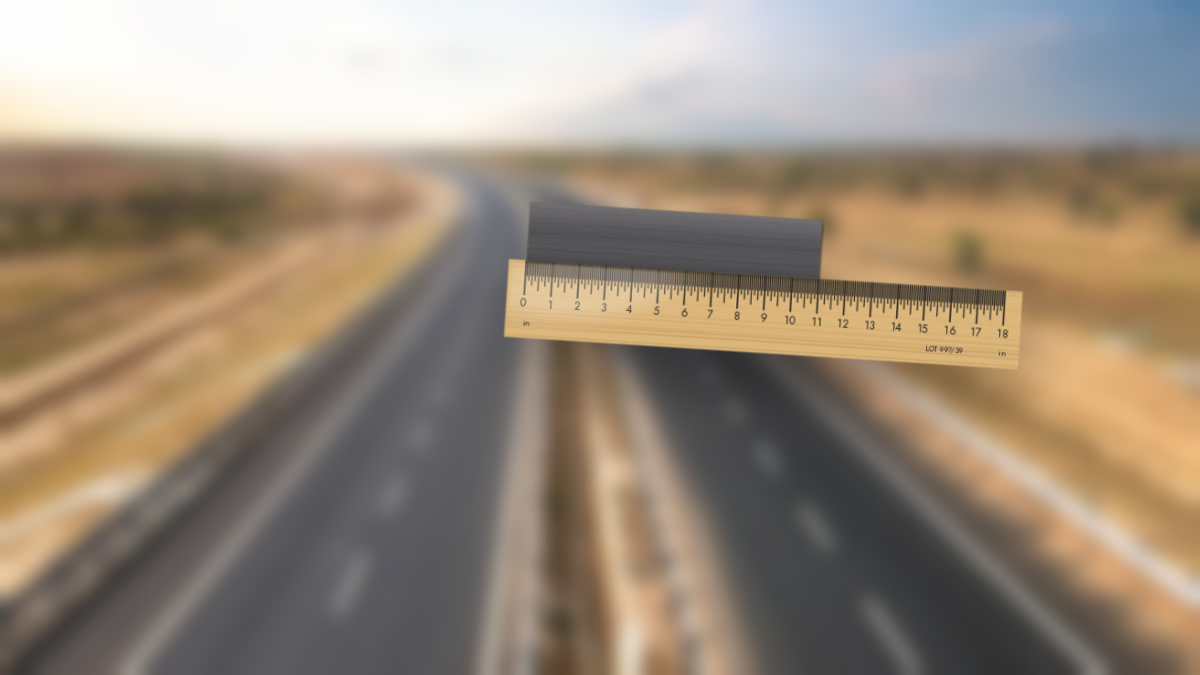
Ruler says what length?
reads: 11 in
